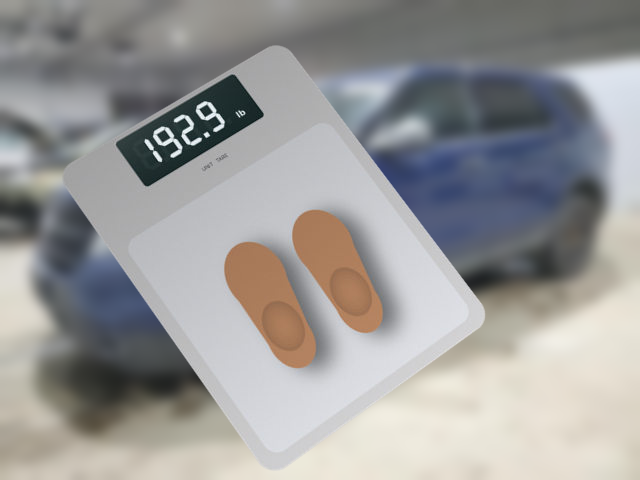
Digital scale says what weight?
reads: 192.9 lb
